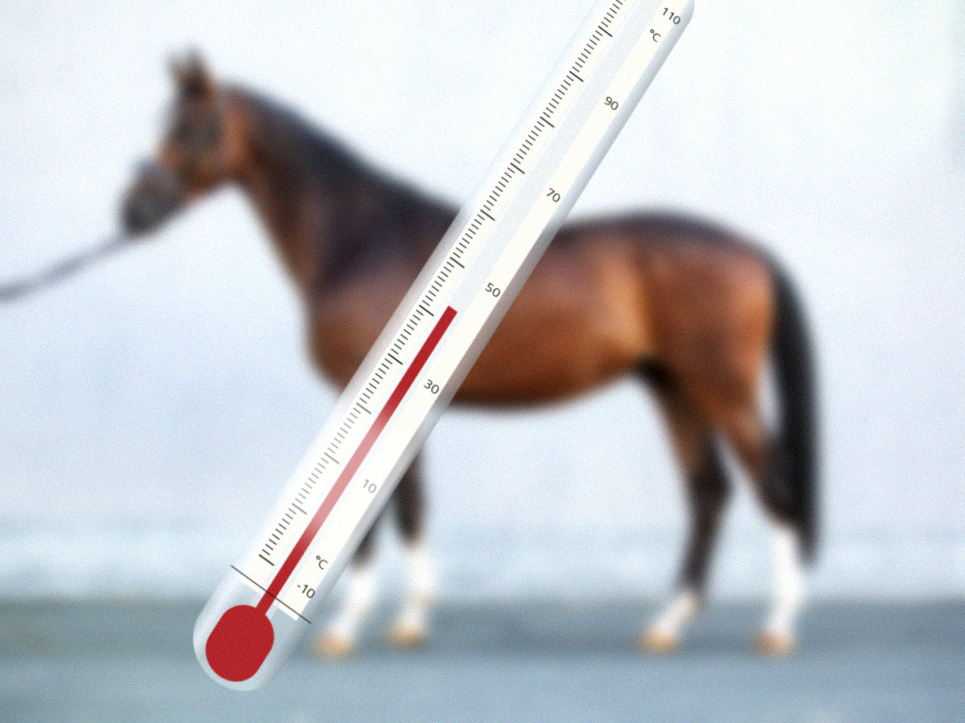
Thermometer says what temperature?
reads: 43 °C
